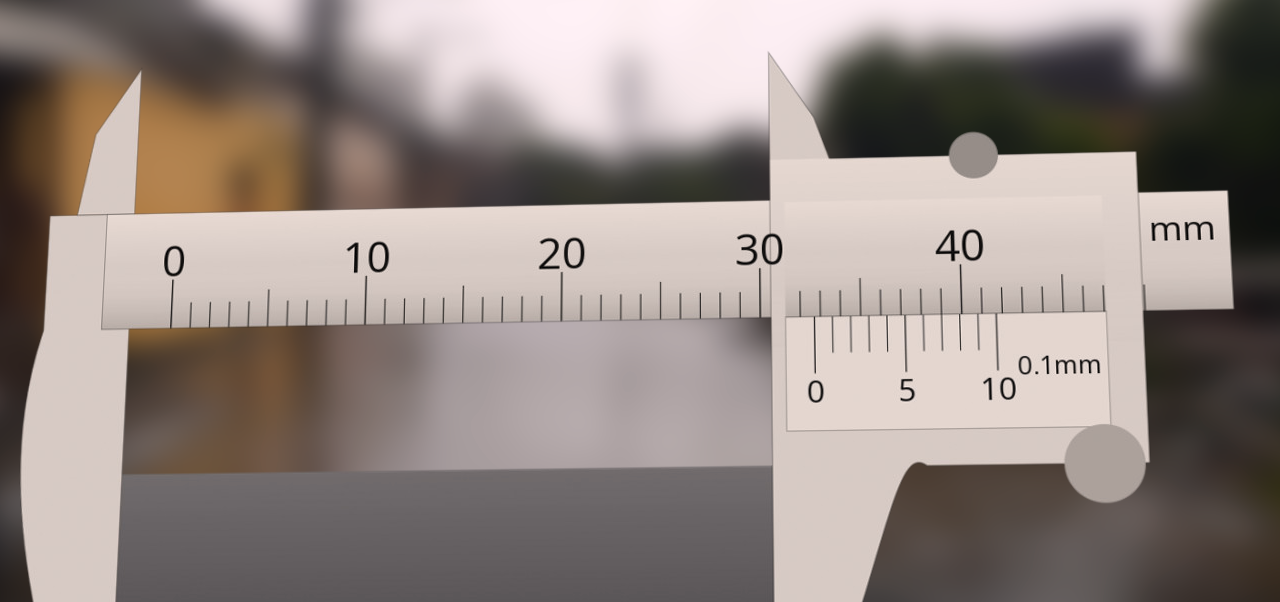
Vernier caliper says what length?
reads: 32.7 mm
